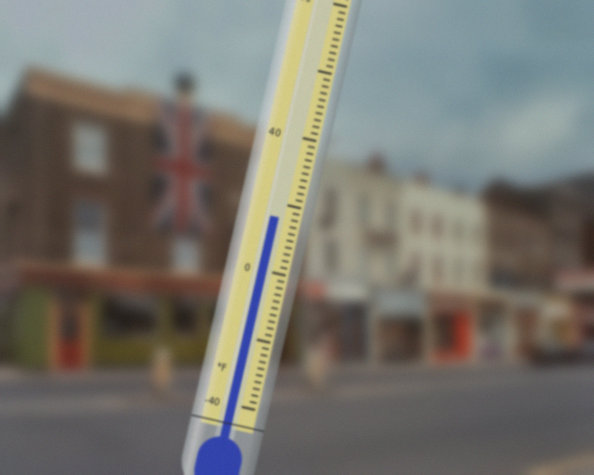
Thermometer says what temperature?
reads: 16 °F
